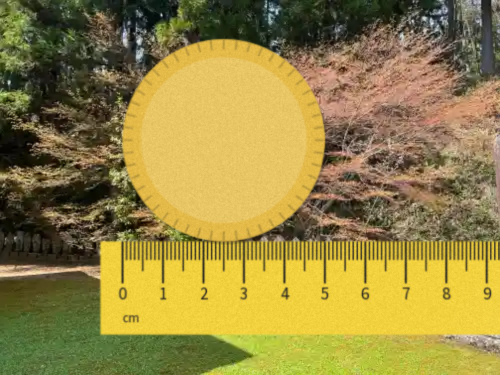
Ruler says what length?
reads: 5 cm
